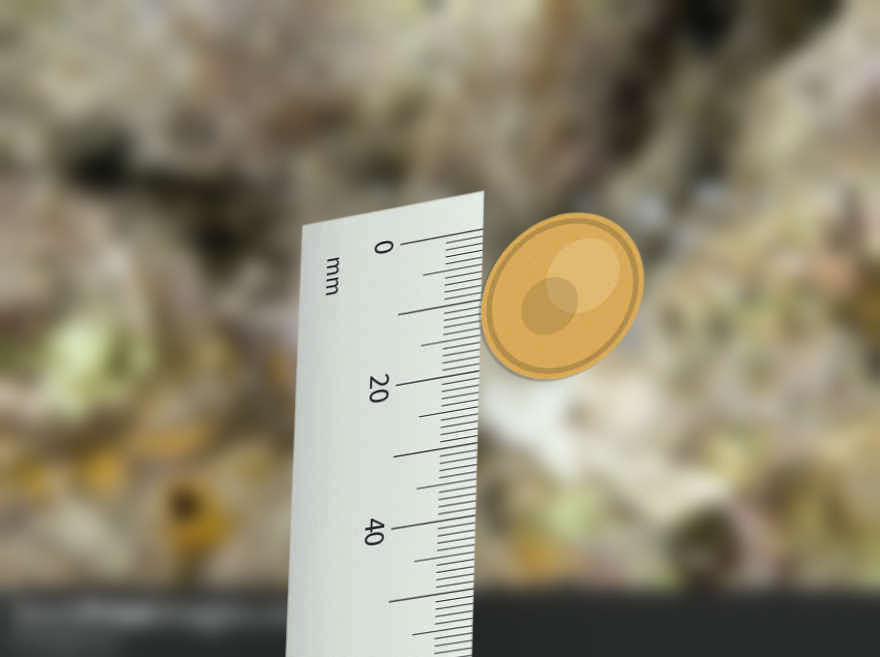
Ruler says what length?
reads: 23 mm
